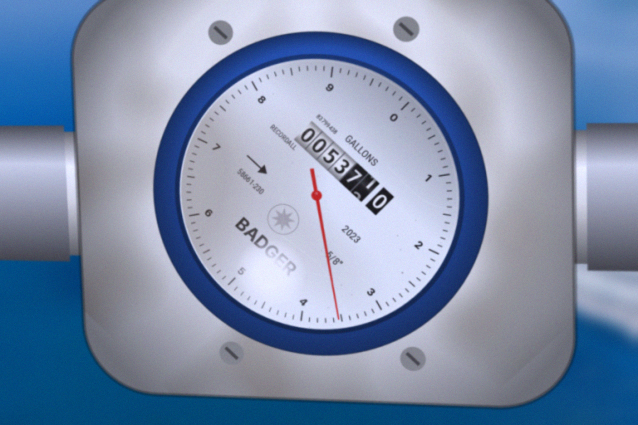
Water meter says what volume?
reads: 53713.5 gal
